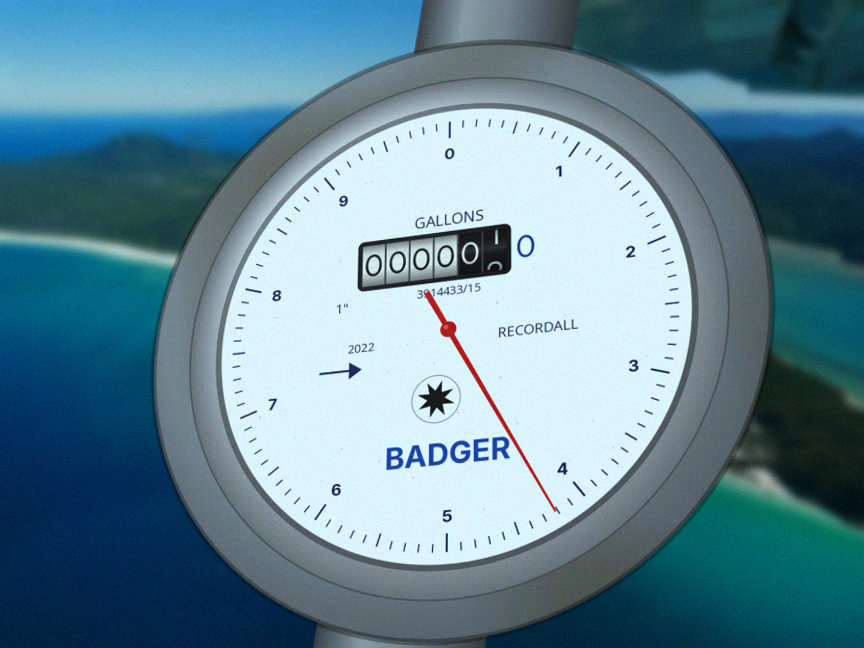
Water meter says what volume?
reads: 14.2 gal
